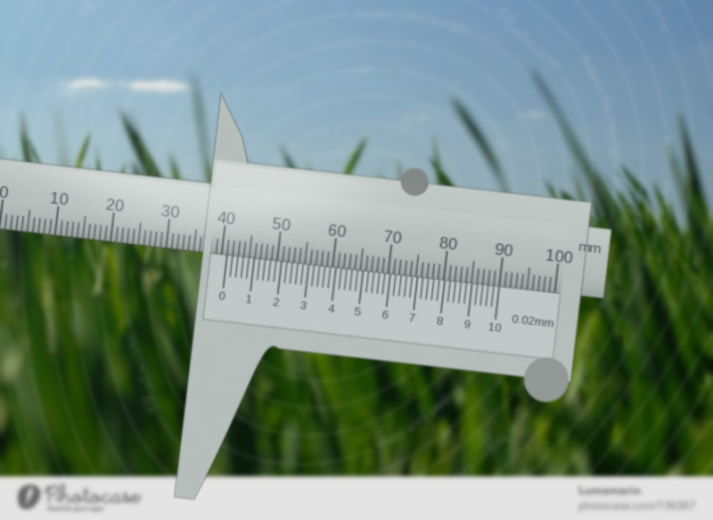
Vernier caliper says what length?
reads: 41.0 mm
